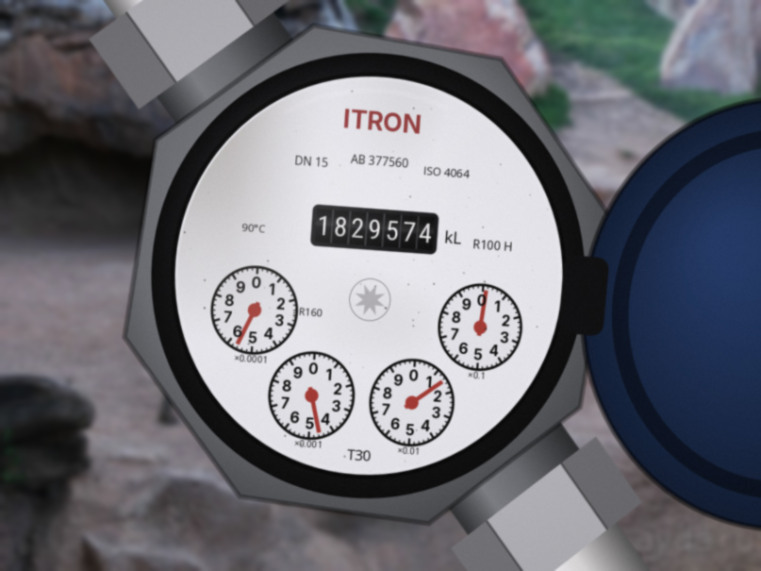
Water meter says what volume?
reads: 1829574.0145 kL
